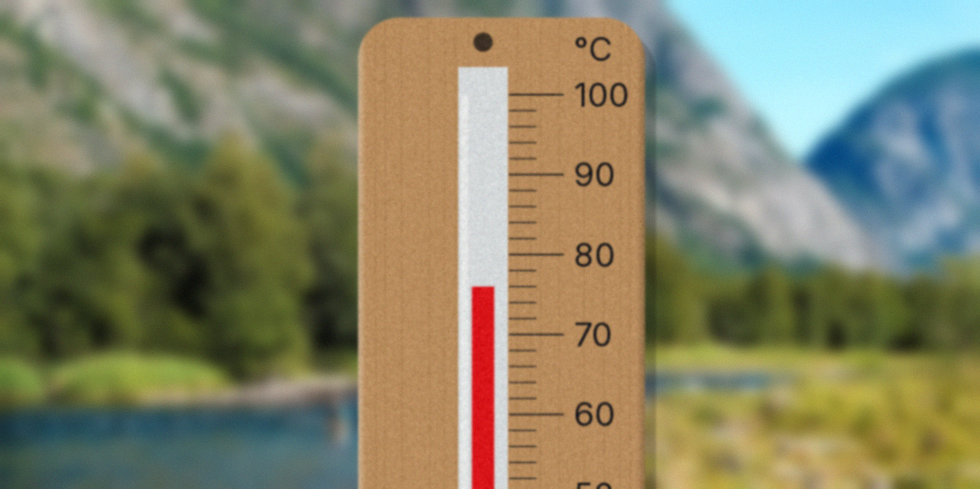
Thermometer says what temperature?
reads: 76 °C
